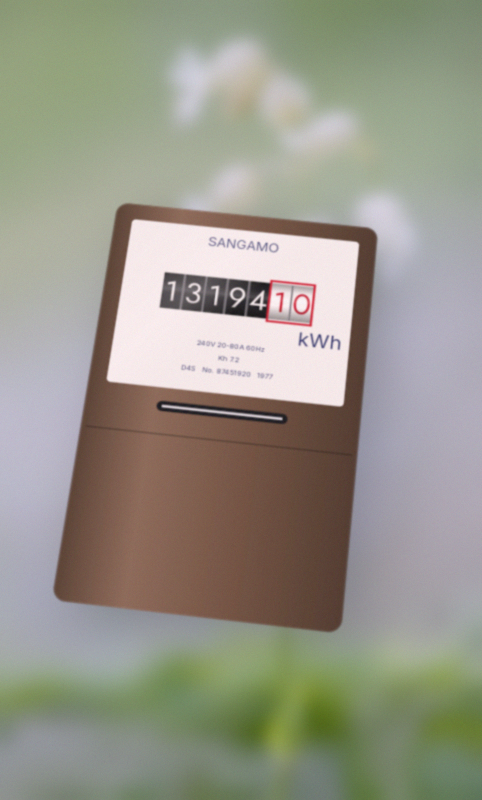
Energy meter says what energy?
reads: 13194.10 kWh
